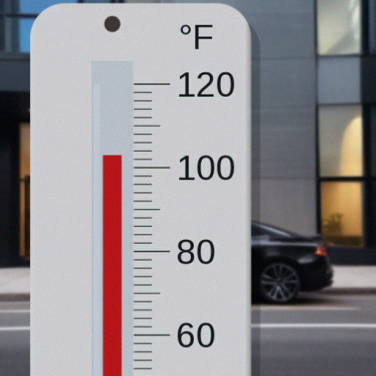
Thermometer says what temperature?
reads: 103 °F
